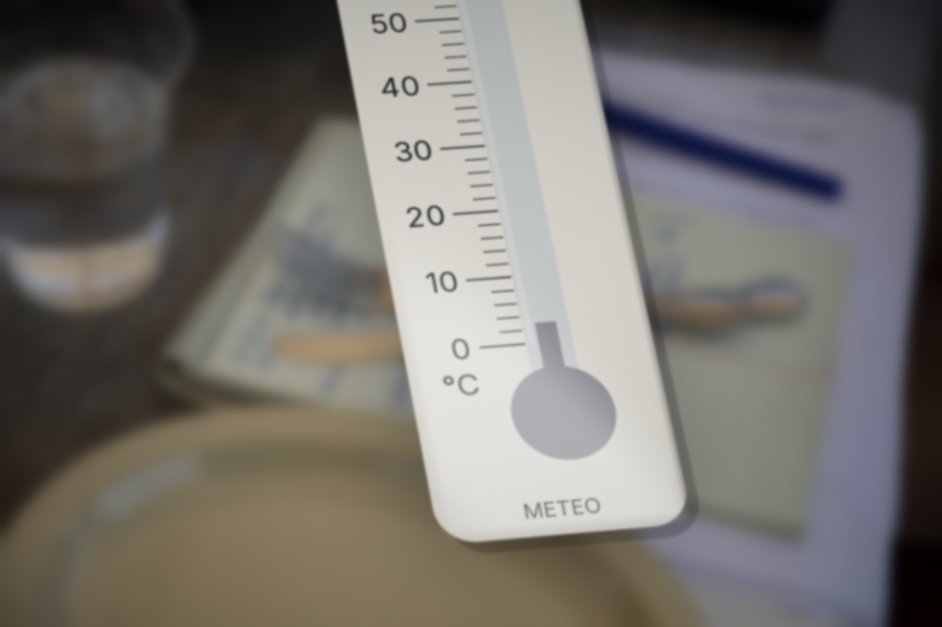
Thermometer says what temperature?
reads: 3 °C
